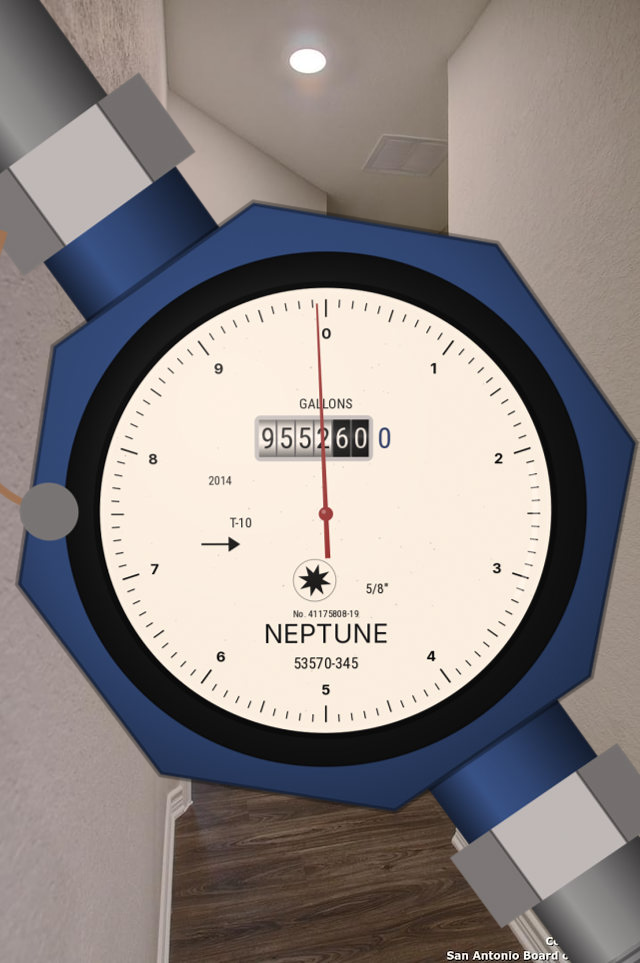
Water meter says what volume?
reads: 9552599.9 gal
